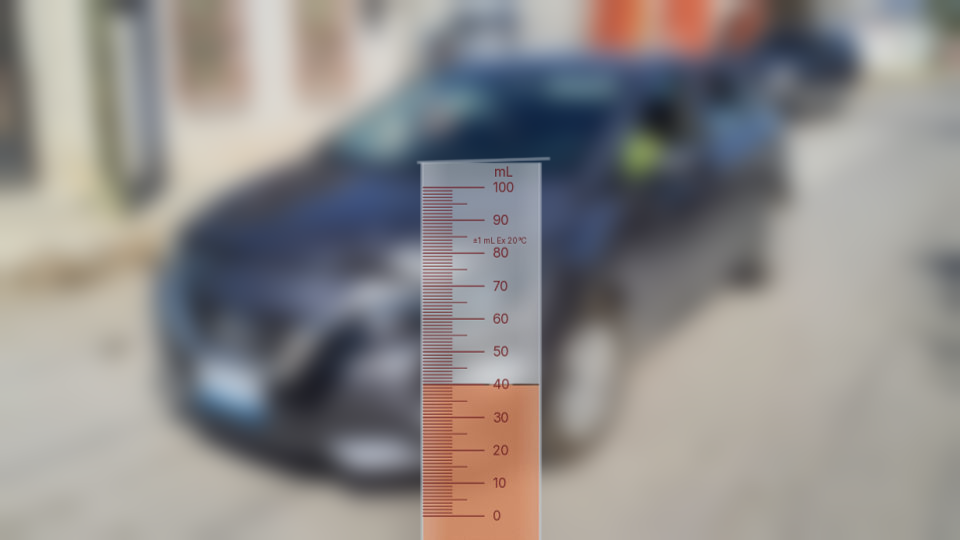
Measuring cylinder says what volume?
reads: 40 mL
